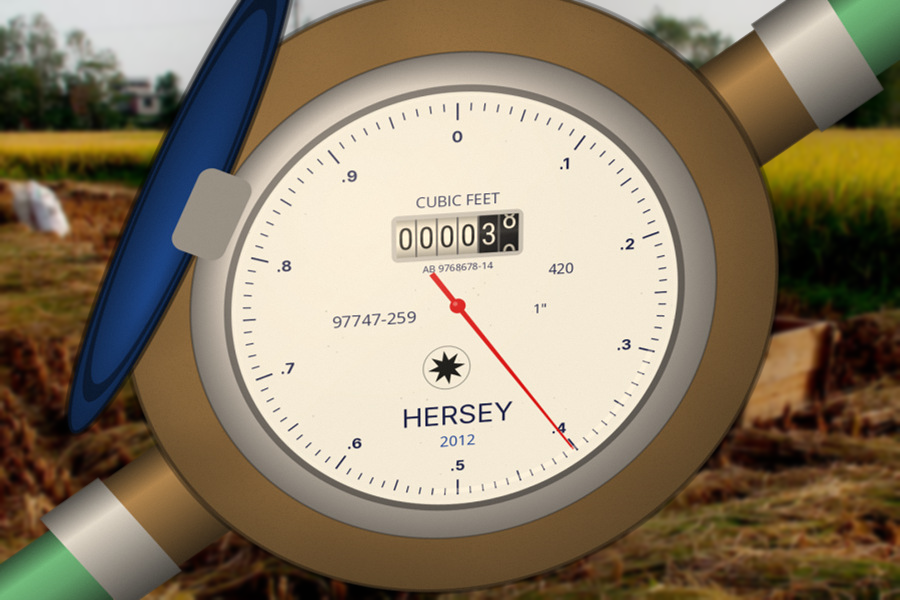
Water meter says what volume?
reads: 38.40 ft³
